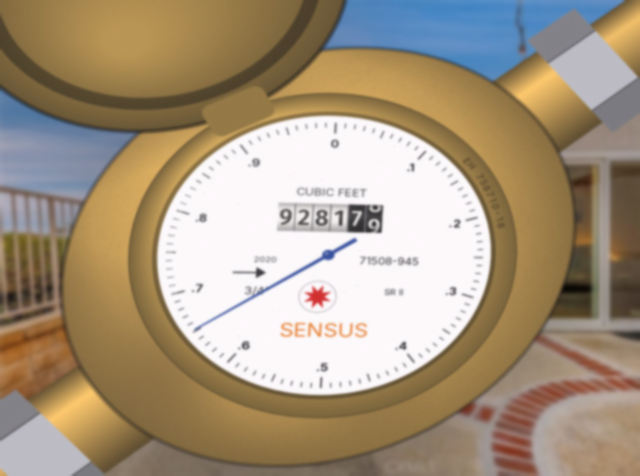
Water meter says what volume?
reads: 928178.65 ft³
